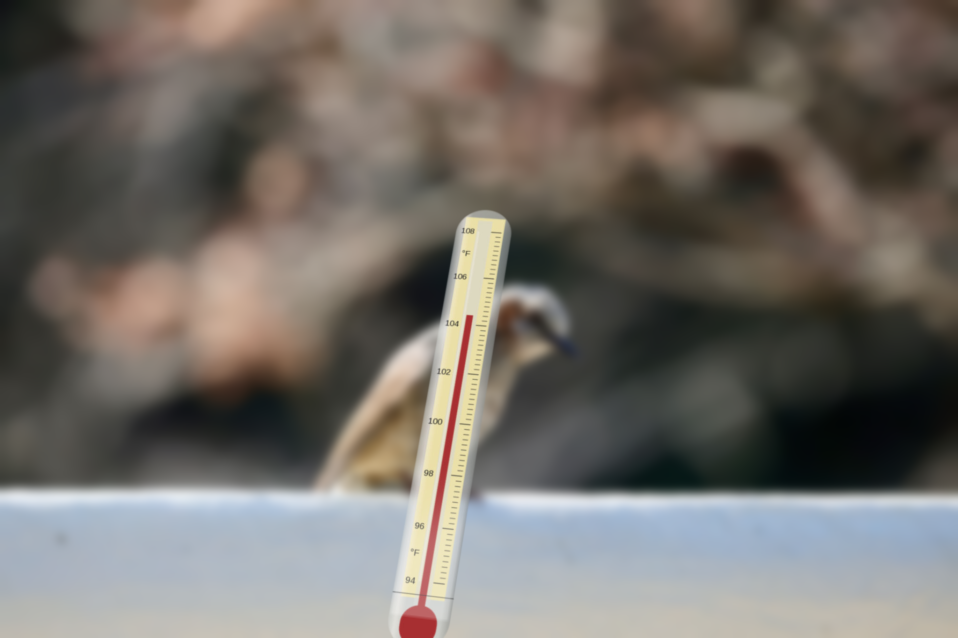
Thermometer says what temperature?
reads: 104.4 °F
